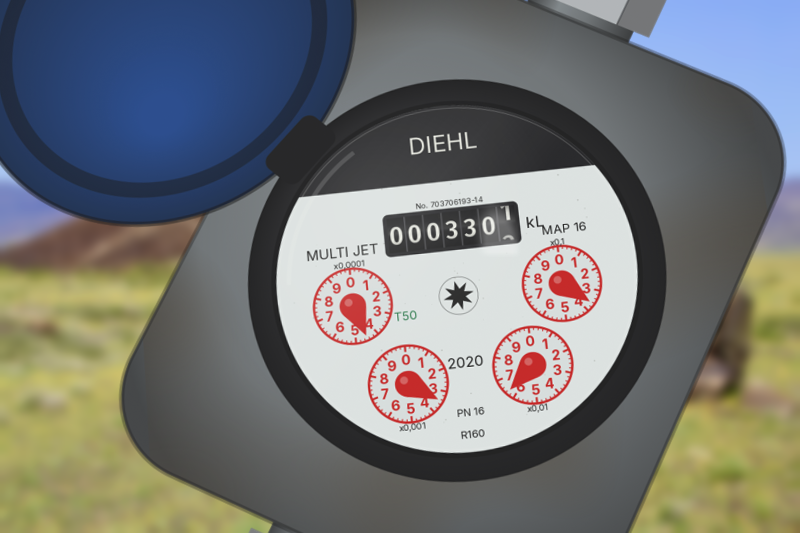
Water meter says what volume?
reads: 3301.3634 kL
